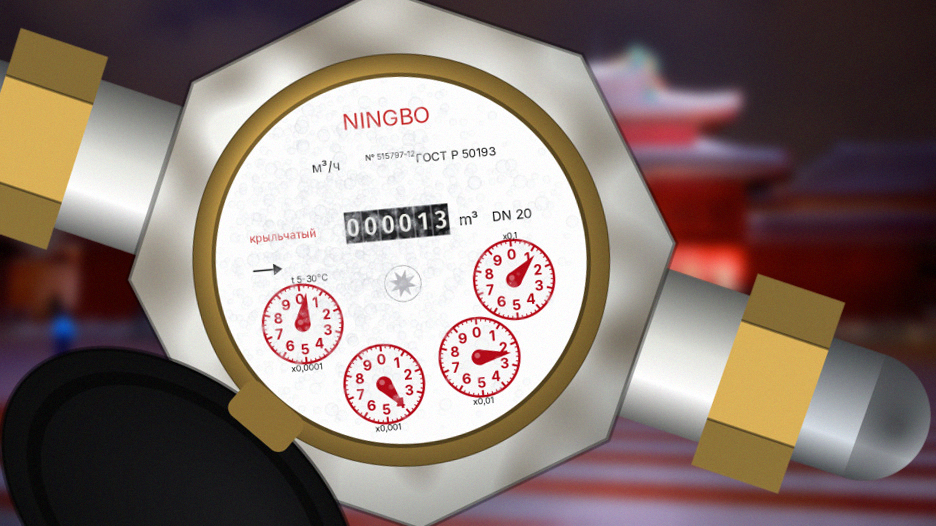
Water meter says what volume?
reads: 13.1240 m³
